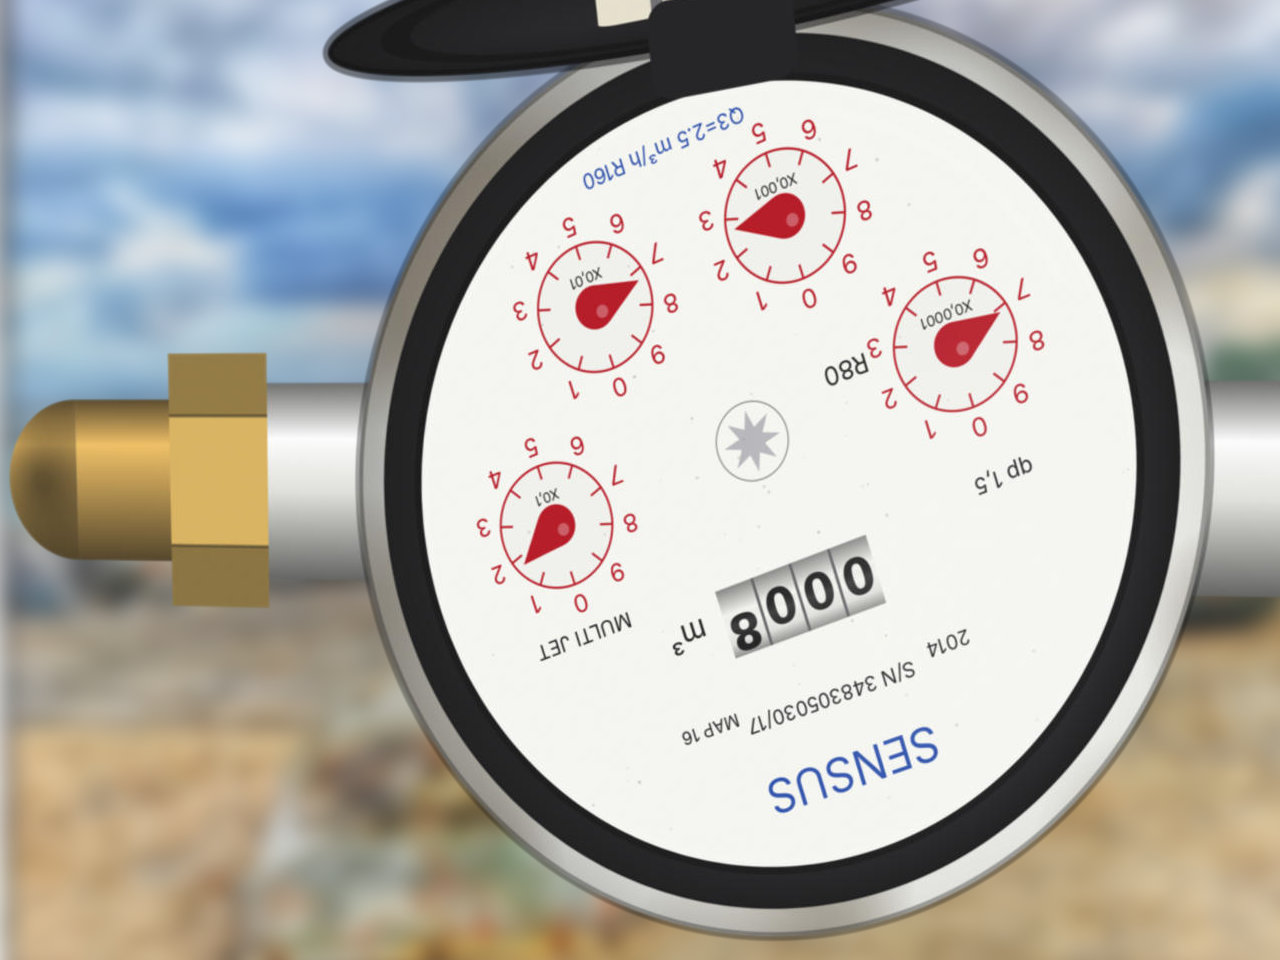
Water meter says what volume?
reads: 8.1727 m³
